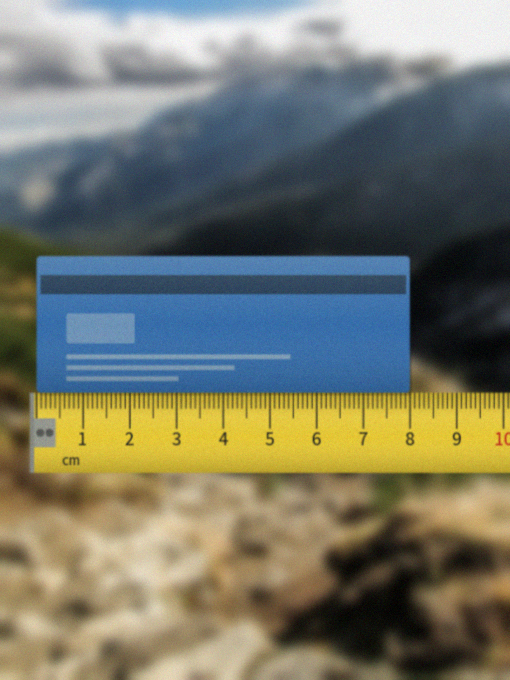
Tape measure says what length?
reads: 8 cm
